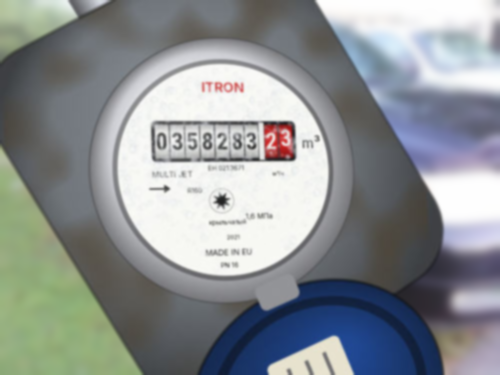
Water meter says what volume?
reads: 358283.23 m³
